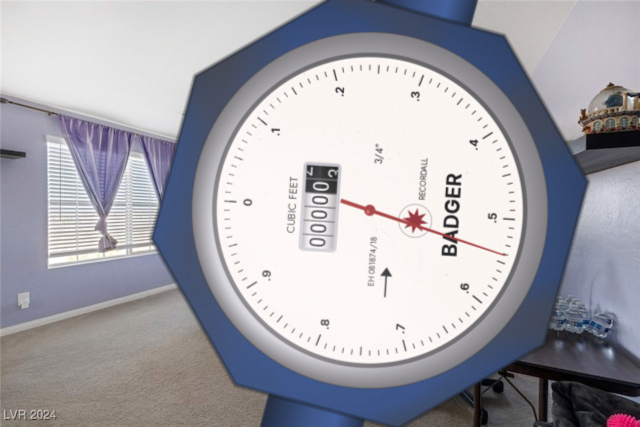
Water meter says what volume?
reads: 2.54 ft³
